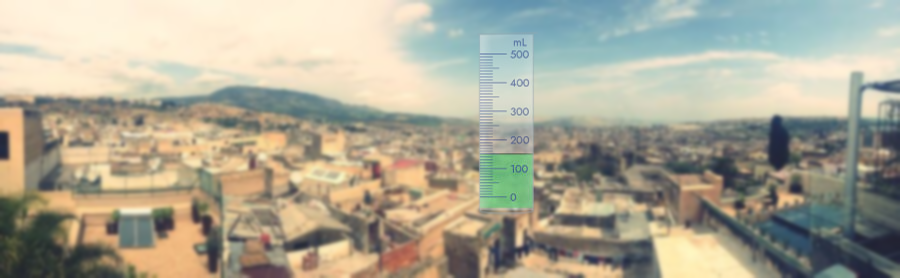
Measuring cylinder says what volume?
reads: 150 mL
